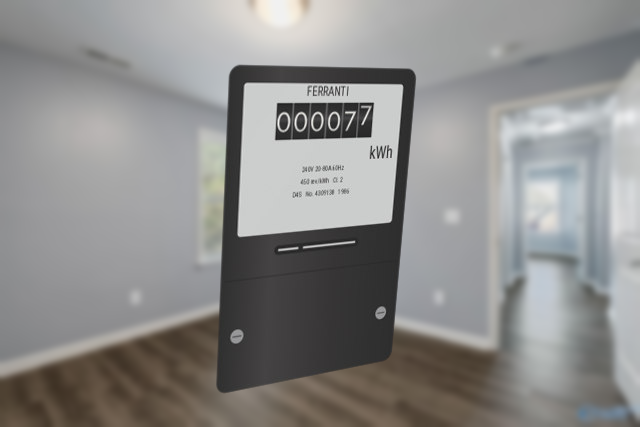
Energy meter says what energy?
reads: 77 kWh
